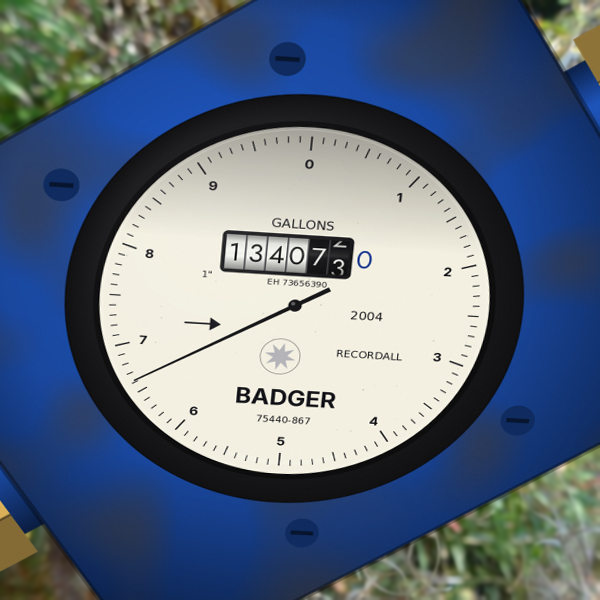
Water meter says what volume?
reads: 1340726.6 gal
